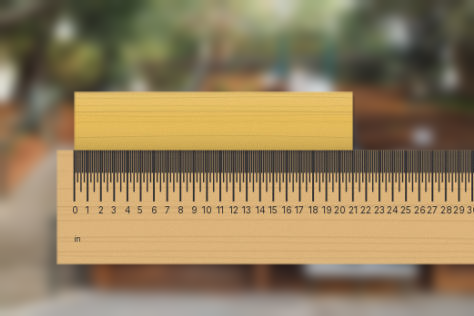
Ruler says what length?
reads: 21 in
